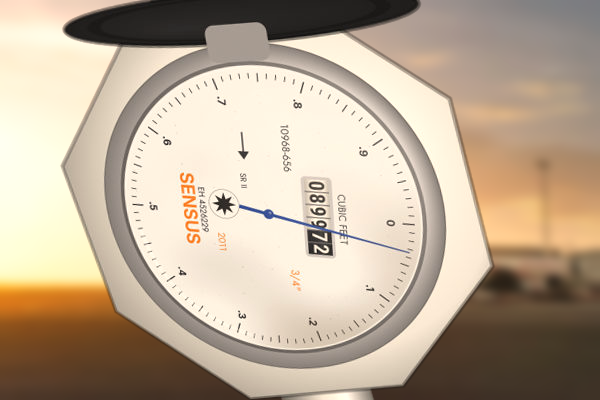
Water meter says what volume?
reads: 89972.03 ft³
